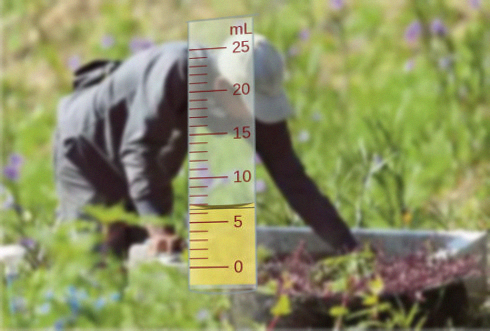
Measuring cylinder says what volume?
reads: 6.5 mL
